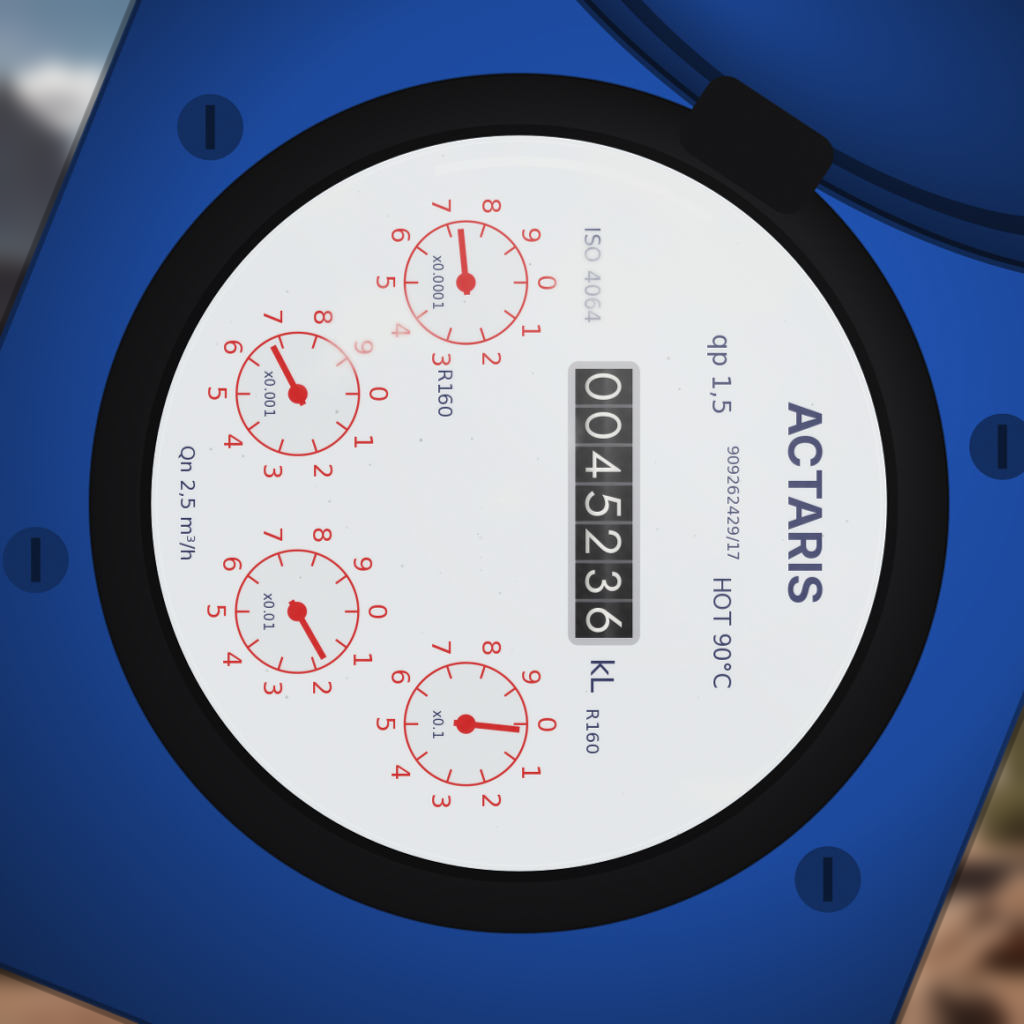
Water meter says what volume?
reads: 45236.0167 kL
